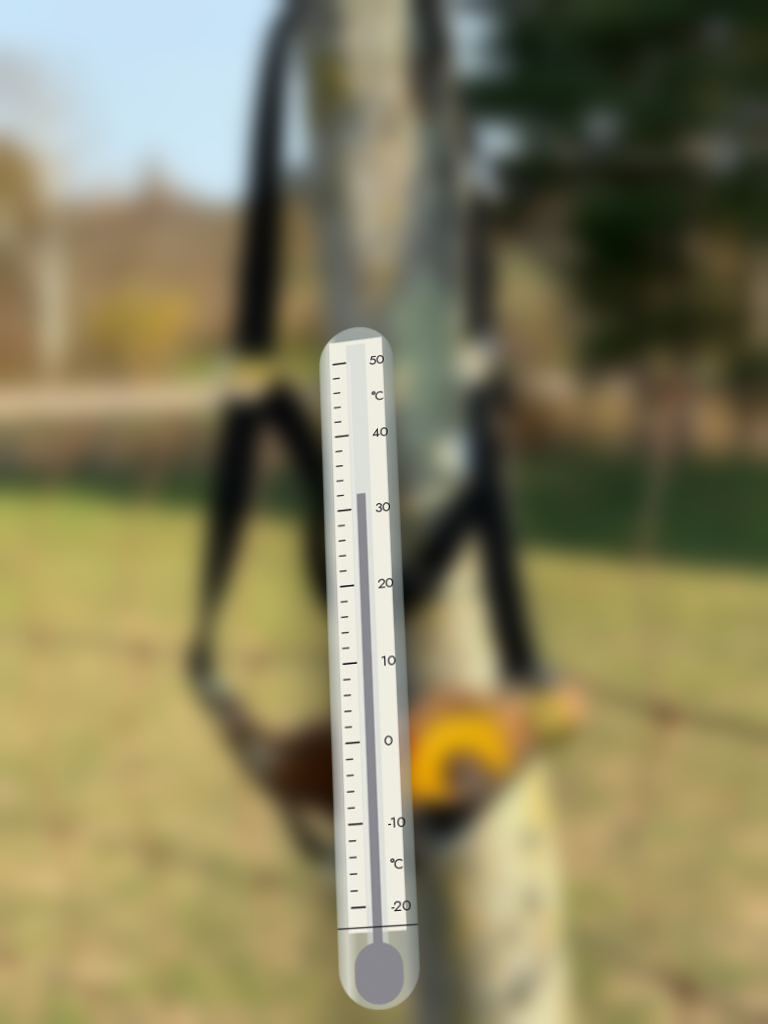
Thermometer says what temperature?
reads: 32 °C
